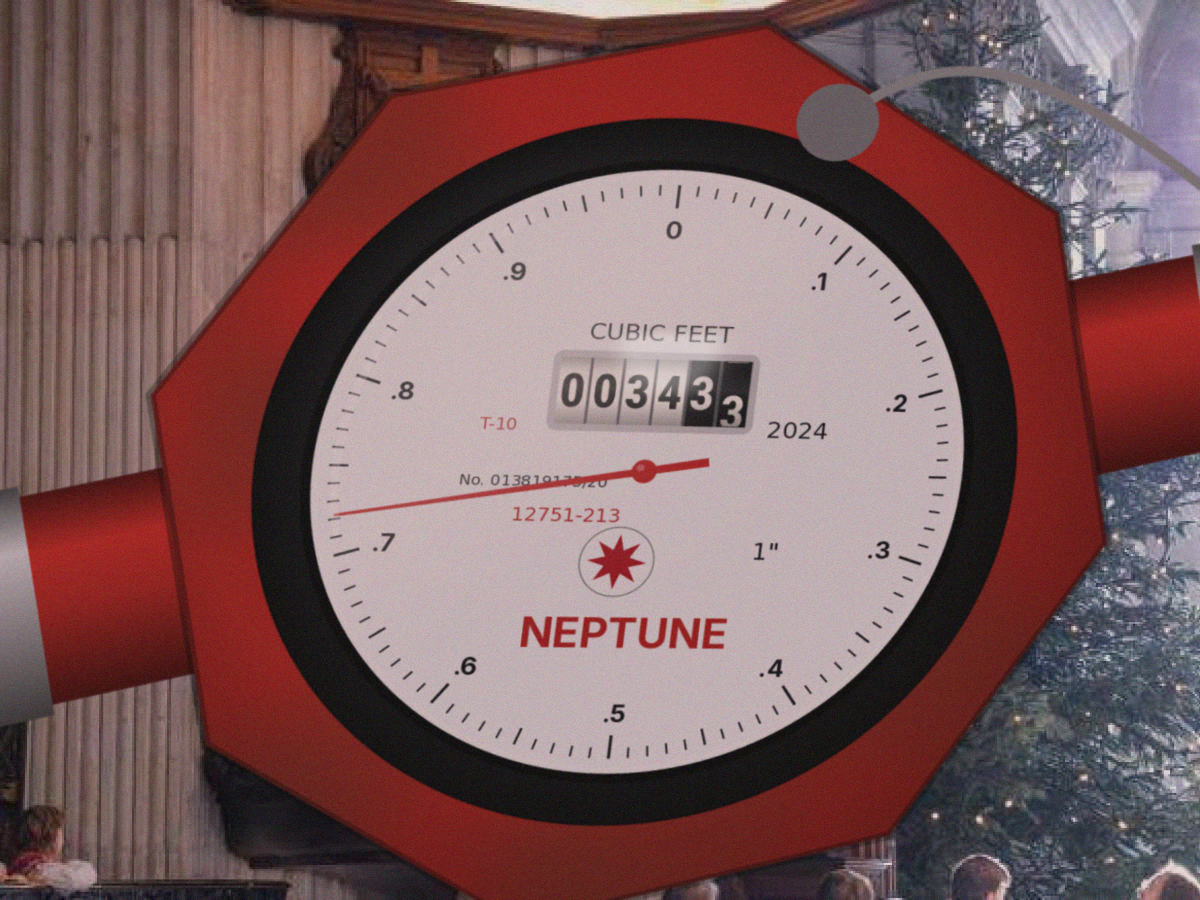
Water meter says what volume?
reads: 3432.72 ft³
